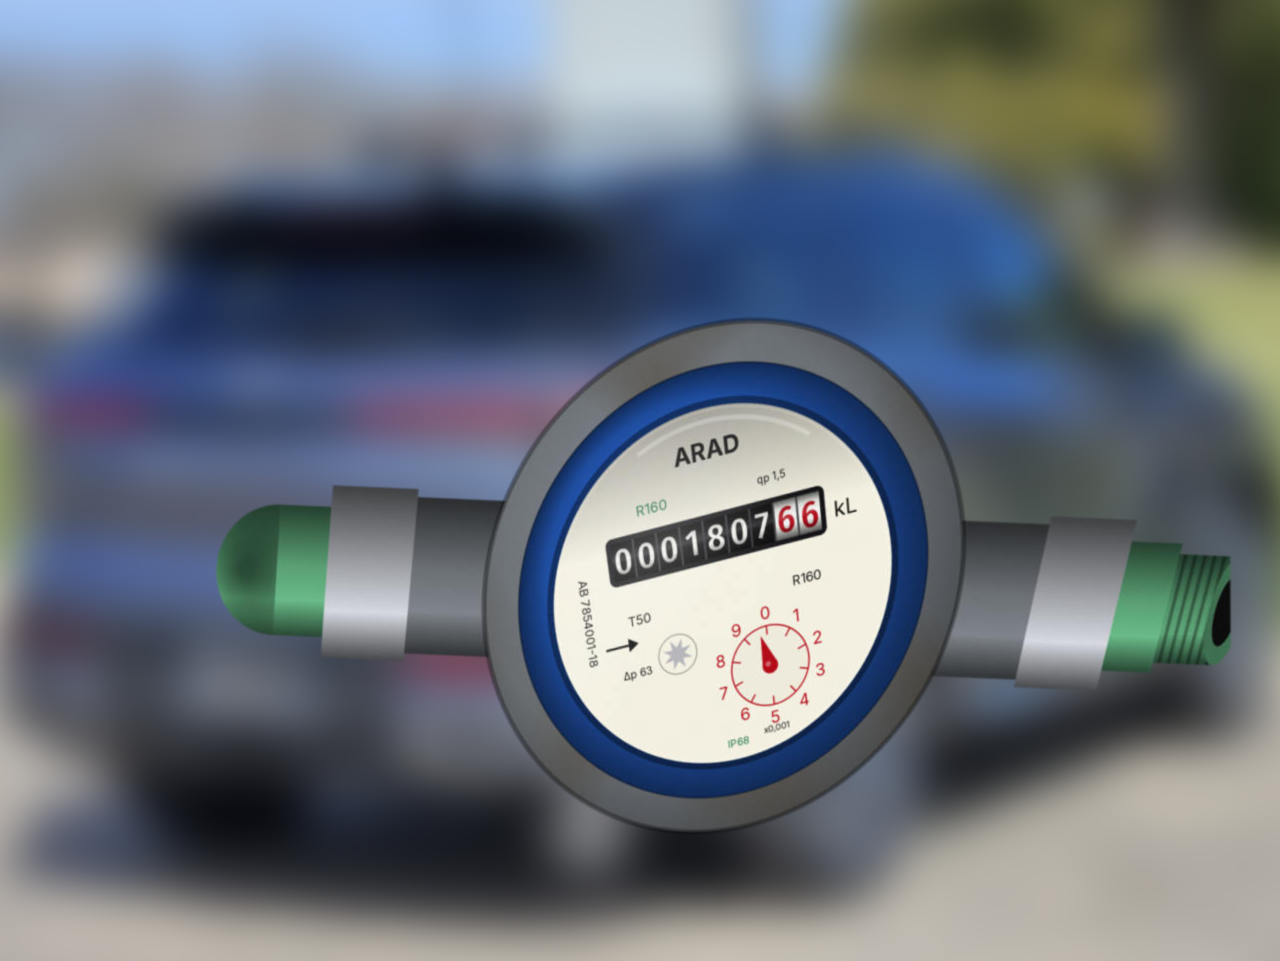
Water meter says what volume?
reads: 1807.659 kL
